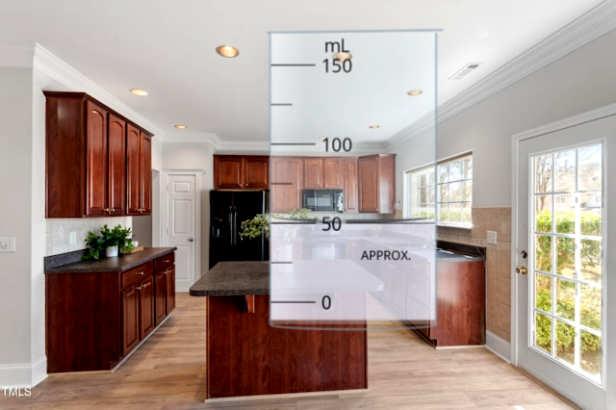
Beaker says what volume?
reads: 50 mL
